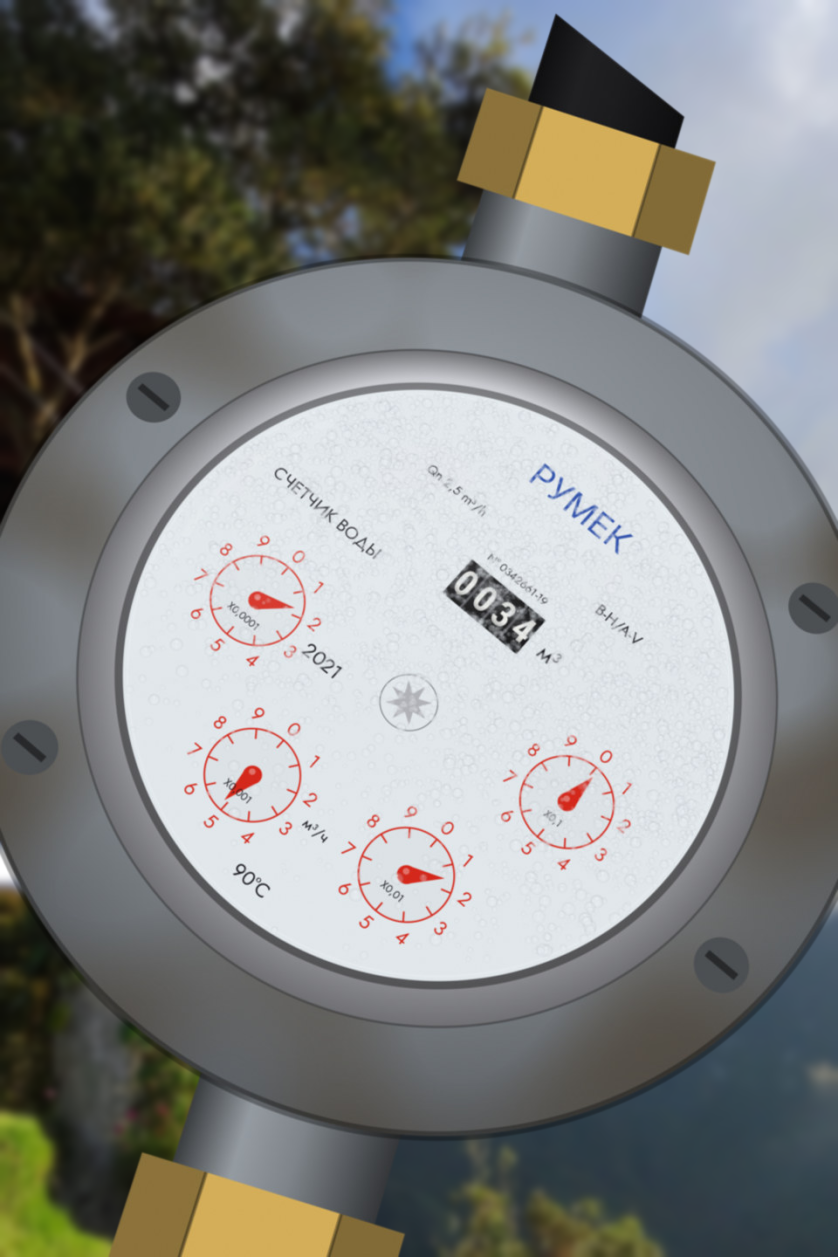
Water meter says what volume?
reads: 34.0151 m³
